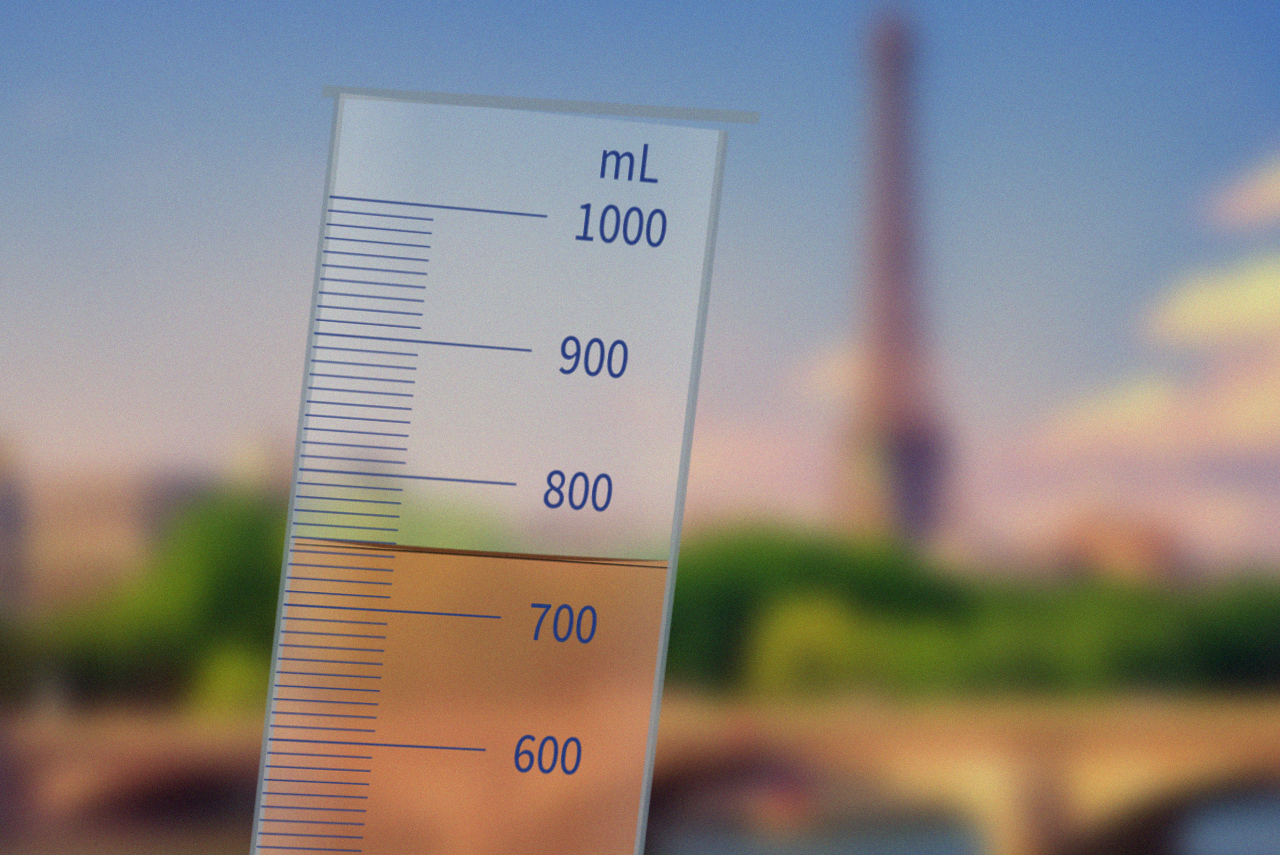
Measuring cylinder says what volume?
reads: 745 mL
